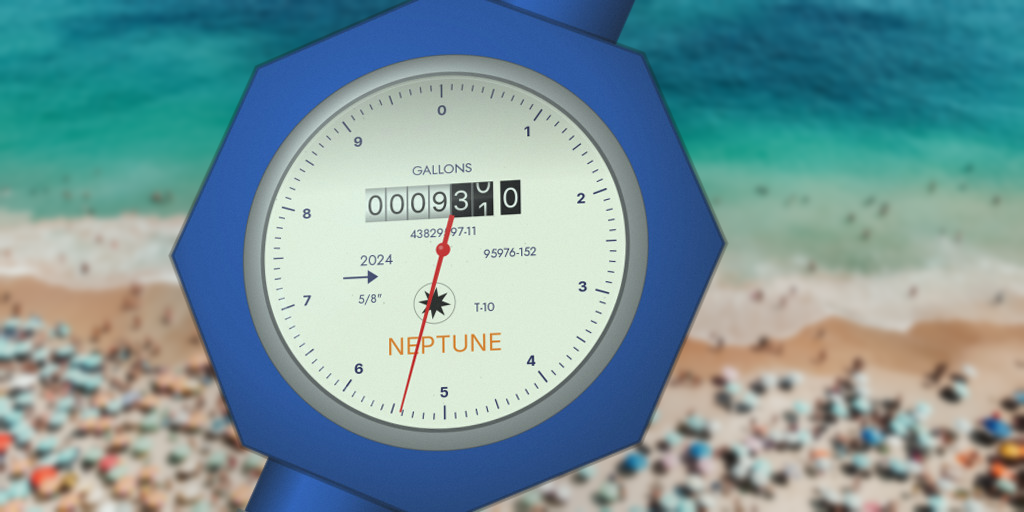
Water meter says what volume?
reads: 9305.4 gal
